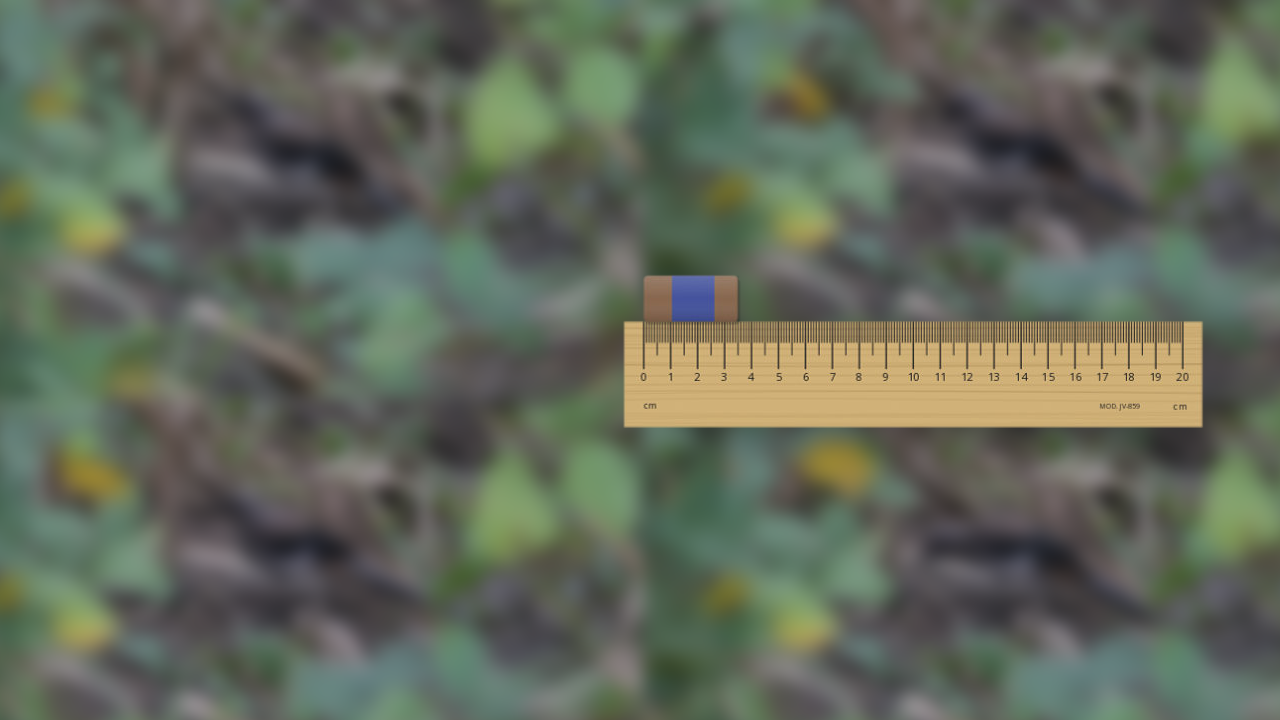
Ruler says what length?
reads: 3.5 cm
